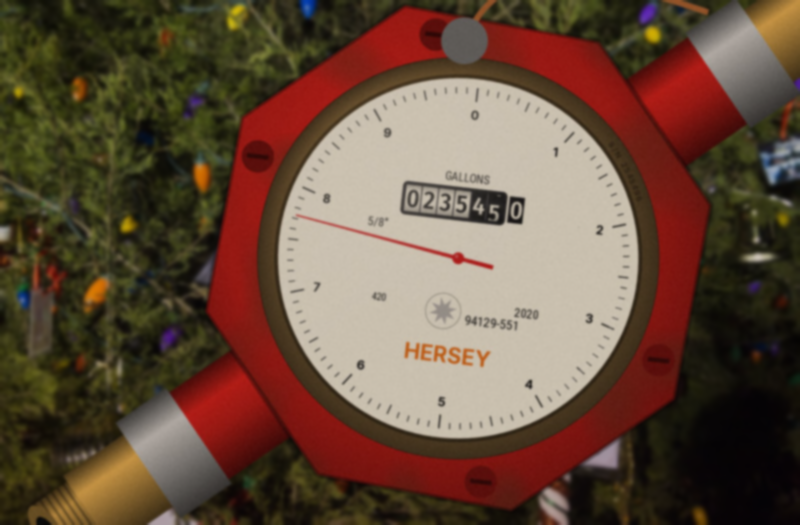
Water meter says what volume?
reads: 235447.7 gal
